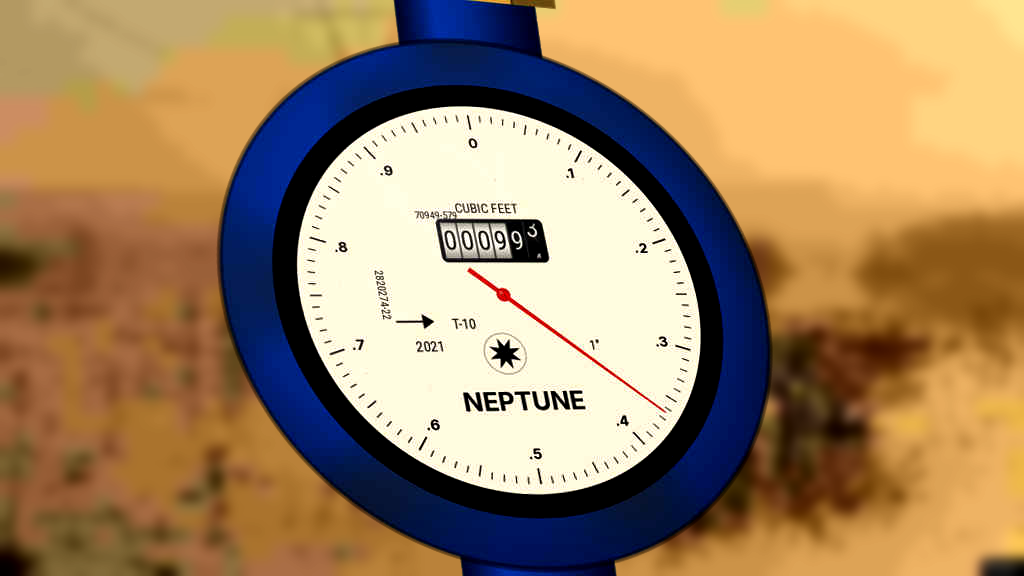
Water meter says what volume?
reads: 993.36 ft³
